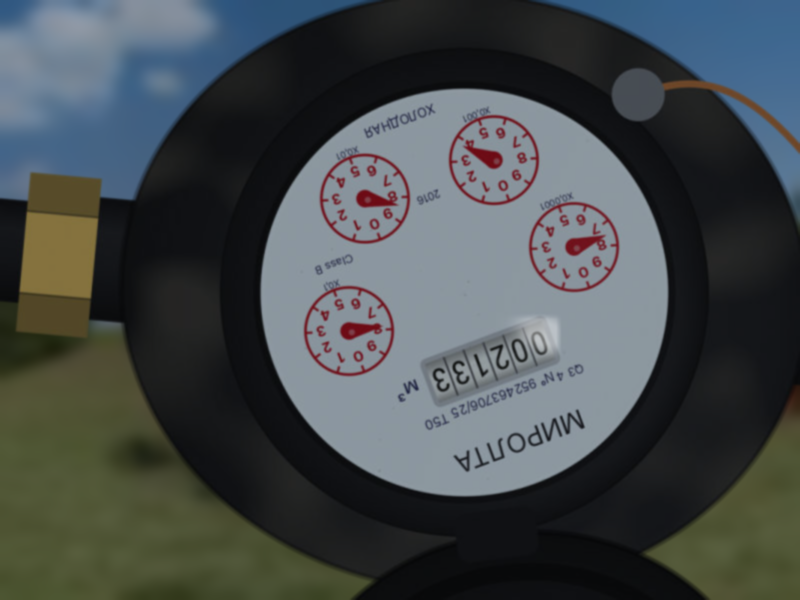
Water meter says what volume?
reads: 2133.7837 m³
